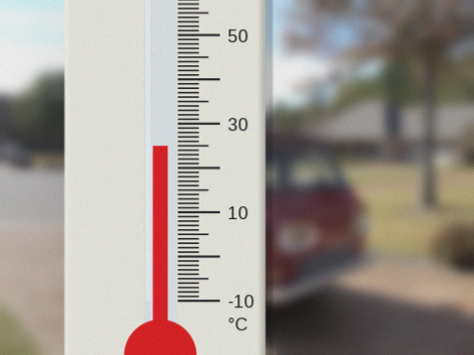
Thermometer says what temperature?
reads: 25 °C
